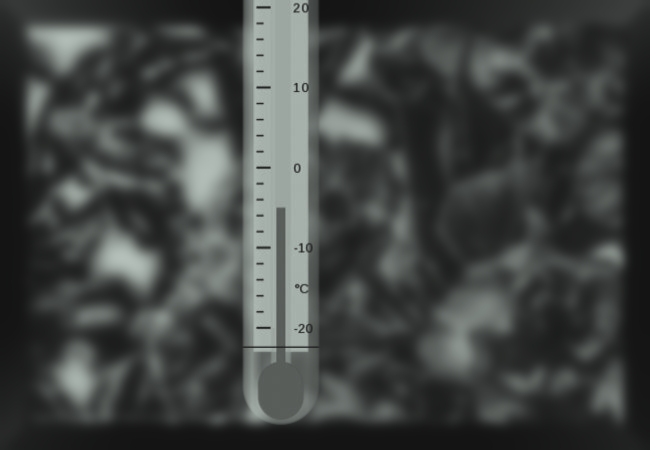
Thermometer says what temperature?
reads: -5 °C
